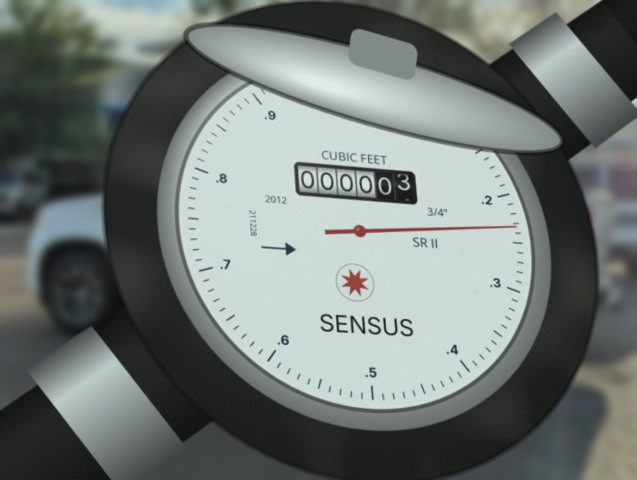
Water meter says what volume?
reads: 3.23 ft³
